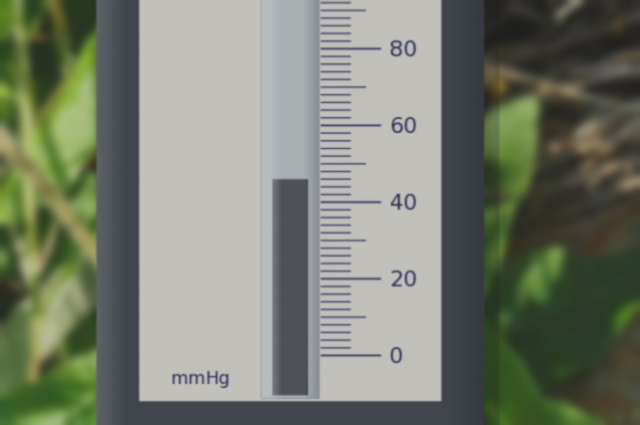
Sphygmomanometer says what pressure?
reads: 46 mmHg
